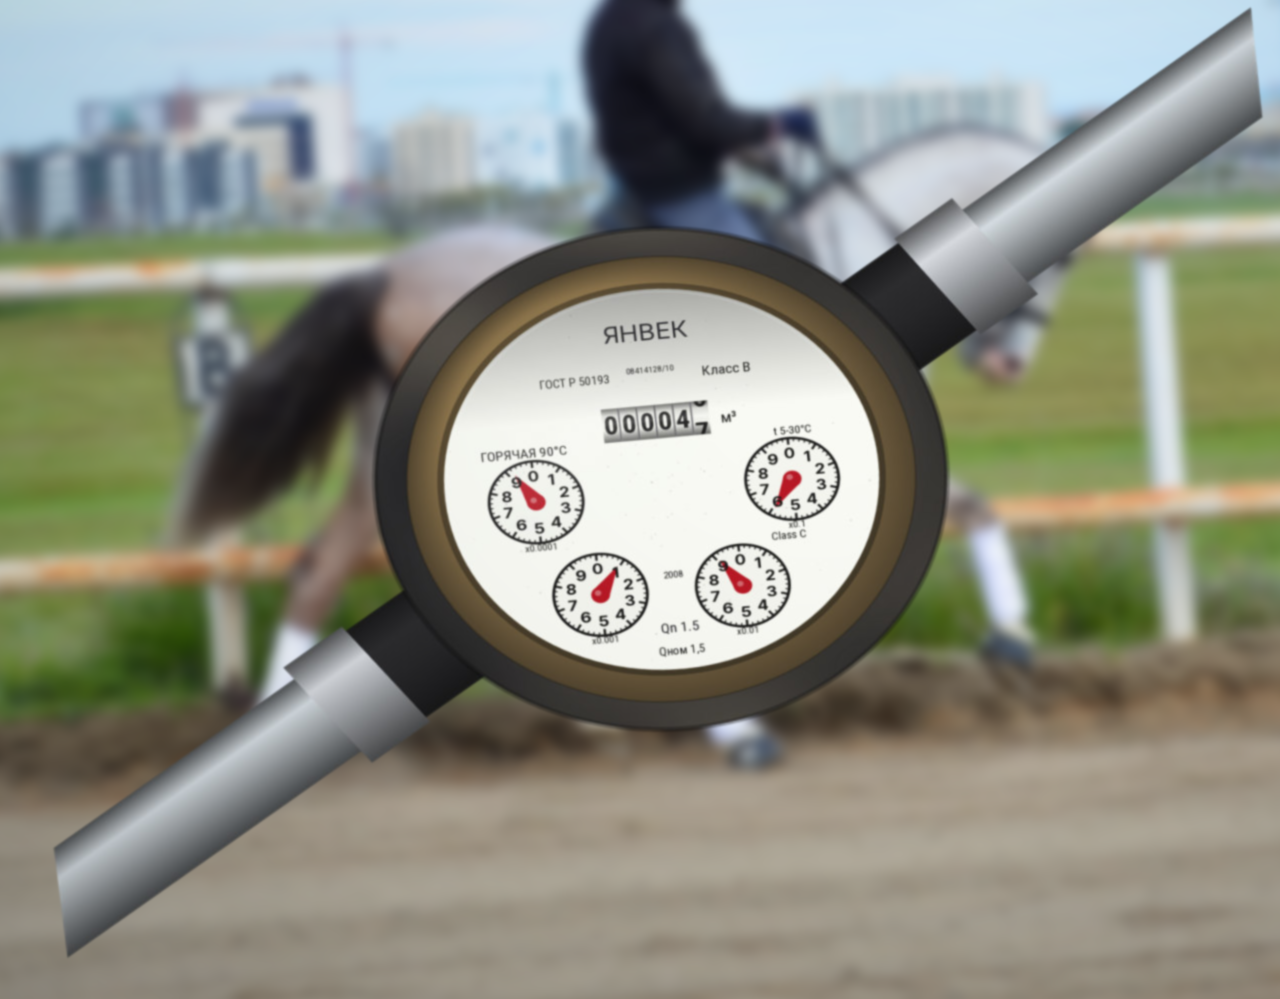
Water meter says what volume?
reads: 46.5909 m³
